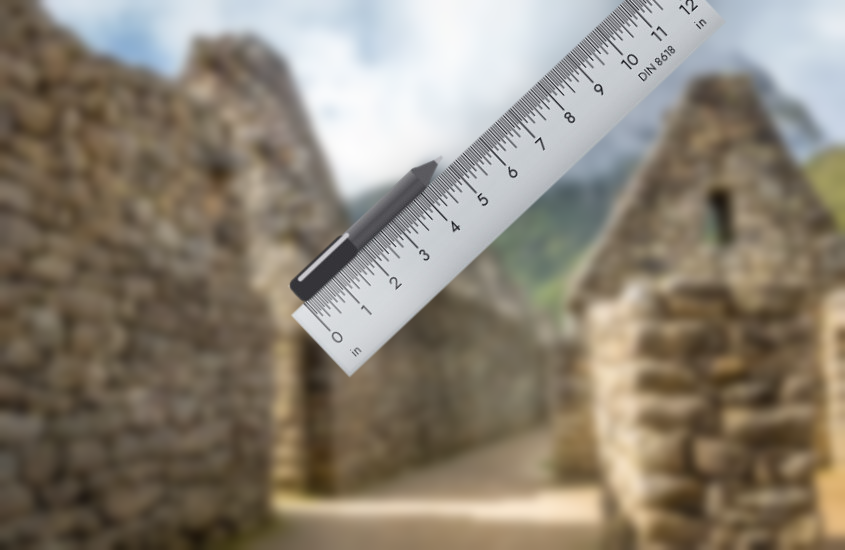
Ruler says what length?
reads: 5 in
